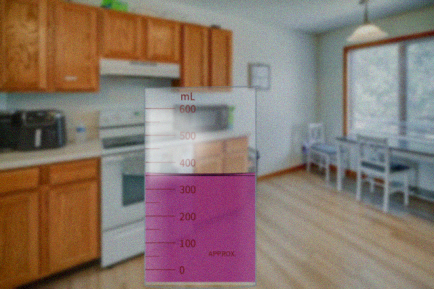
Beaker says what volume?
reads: 350 mL
